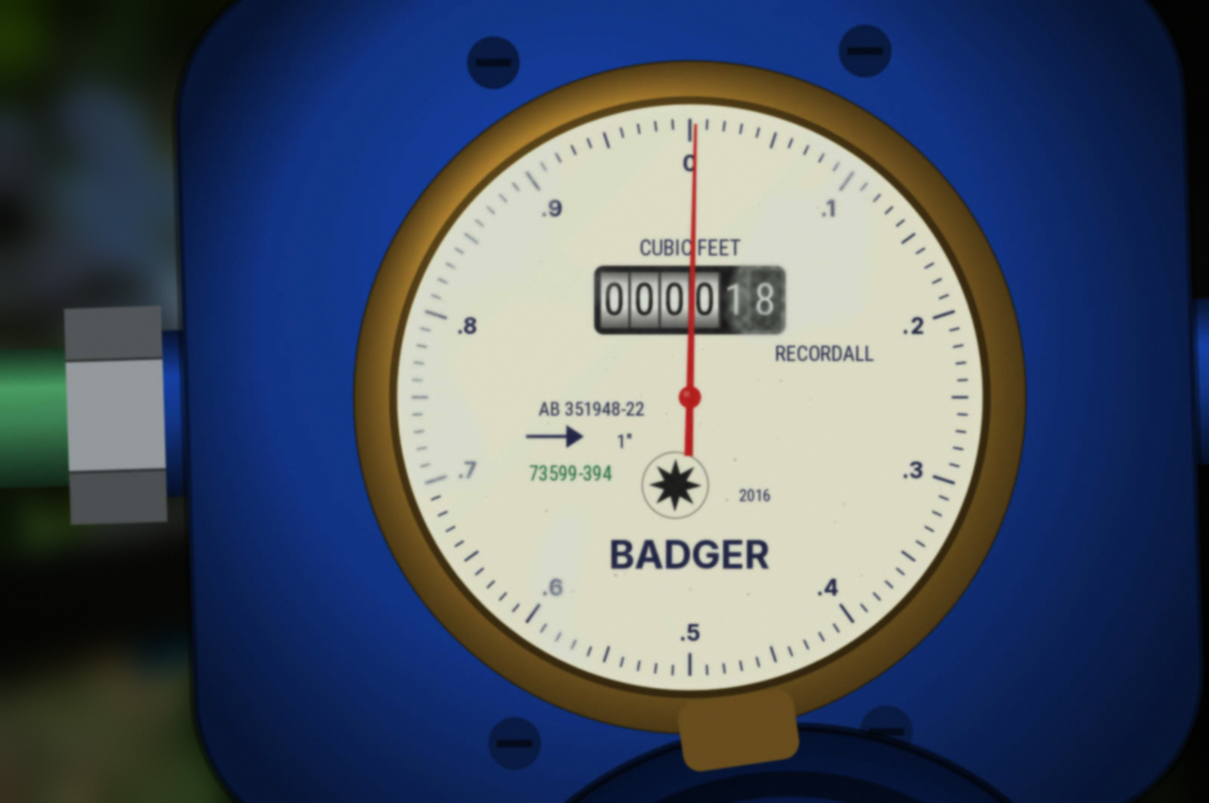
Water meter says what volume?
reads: 18.00 ft³
